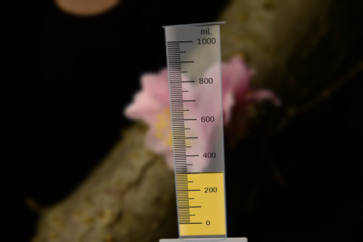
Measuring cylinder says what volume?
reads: 300 mL
